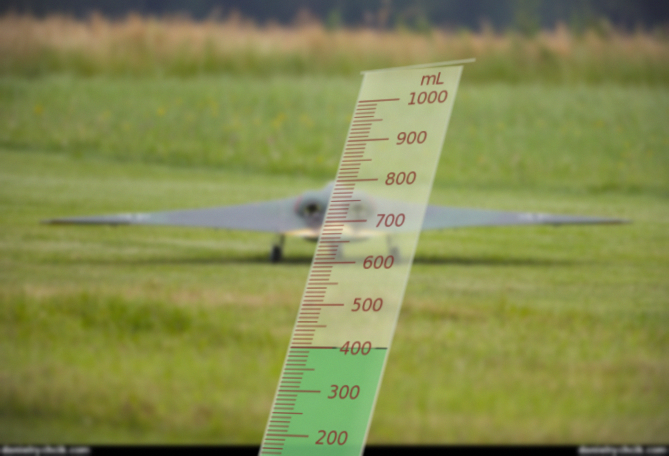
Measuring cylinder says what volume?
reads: 400 mL
